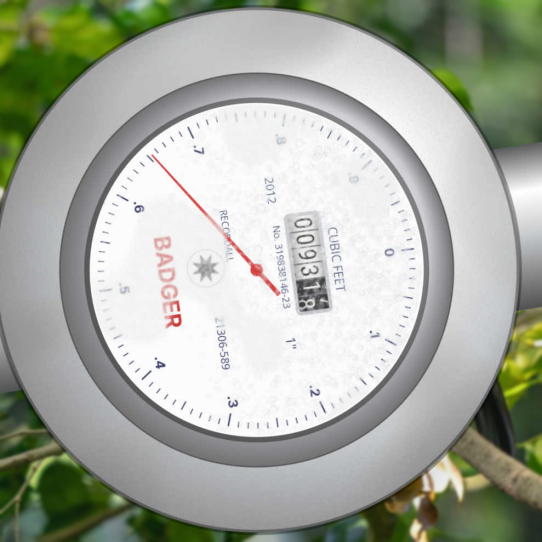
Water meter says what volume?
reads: 9317.65 ft³
